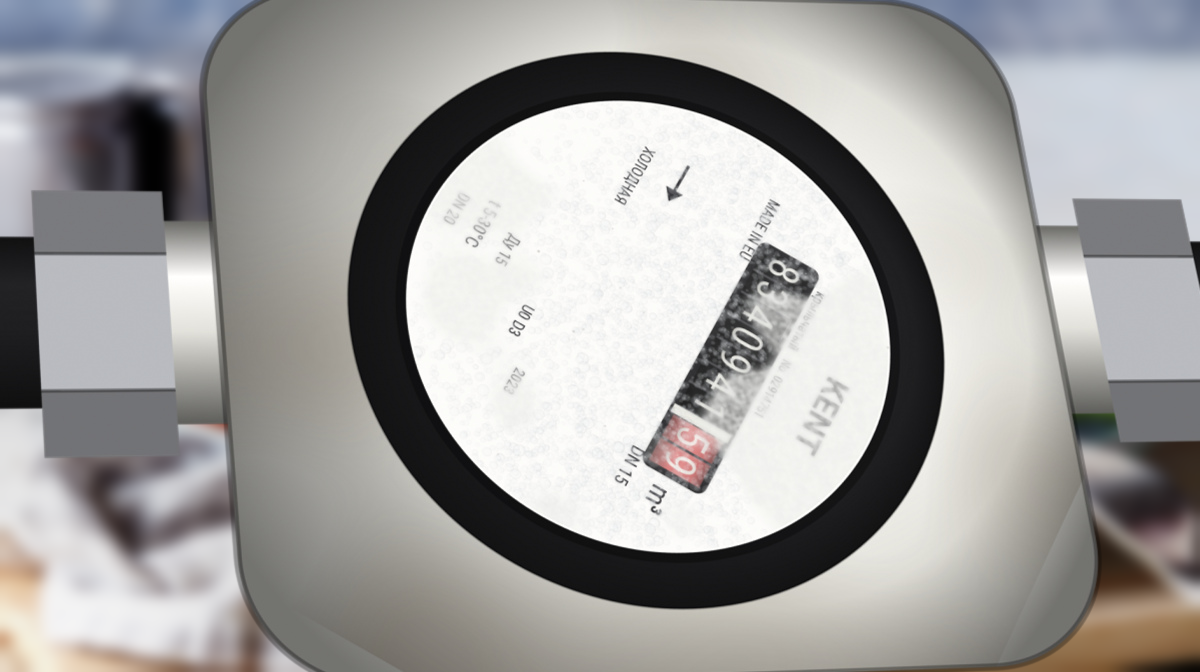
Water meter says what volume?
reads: 8340941.59 m³
